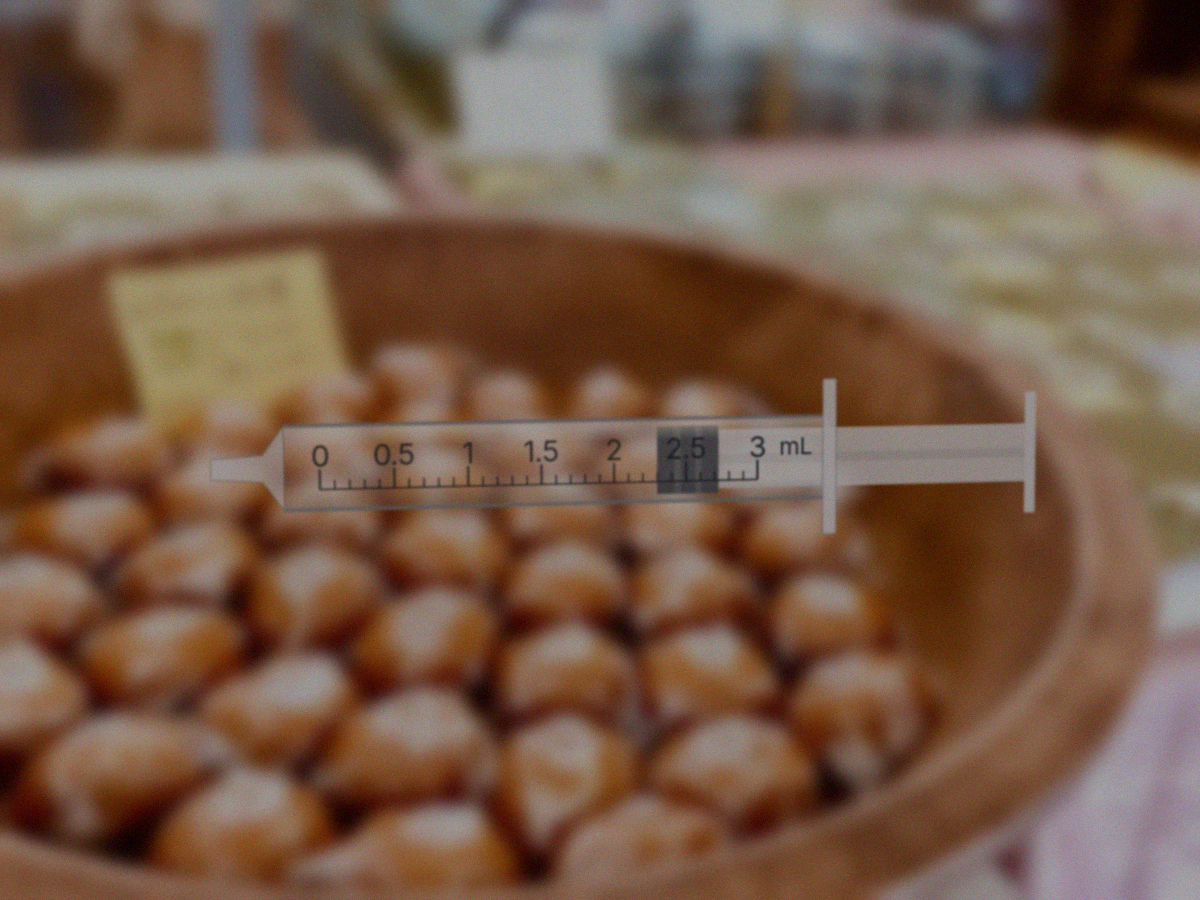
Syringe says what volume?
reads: 2.3 mL
